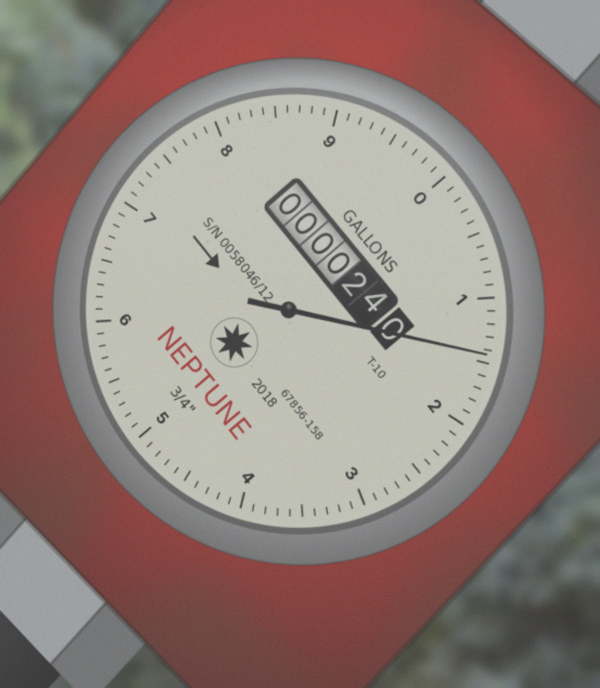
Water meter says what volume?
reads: 241.4 gal
